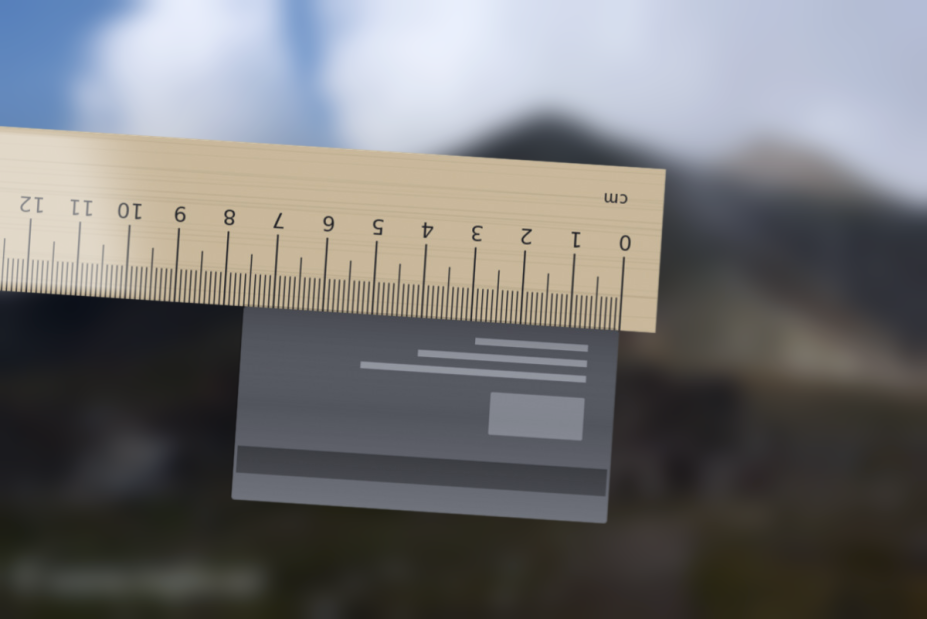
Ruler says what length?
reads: 7.6 cm
